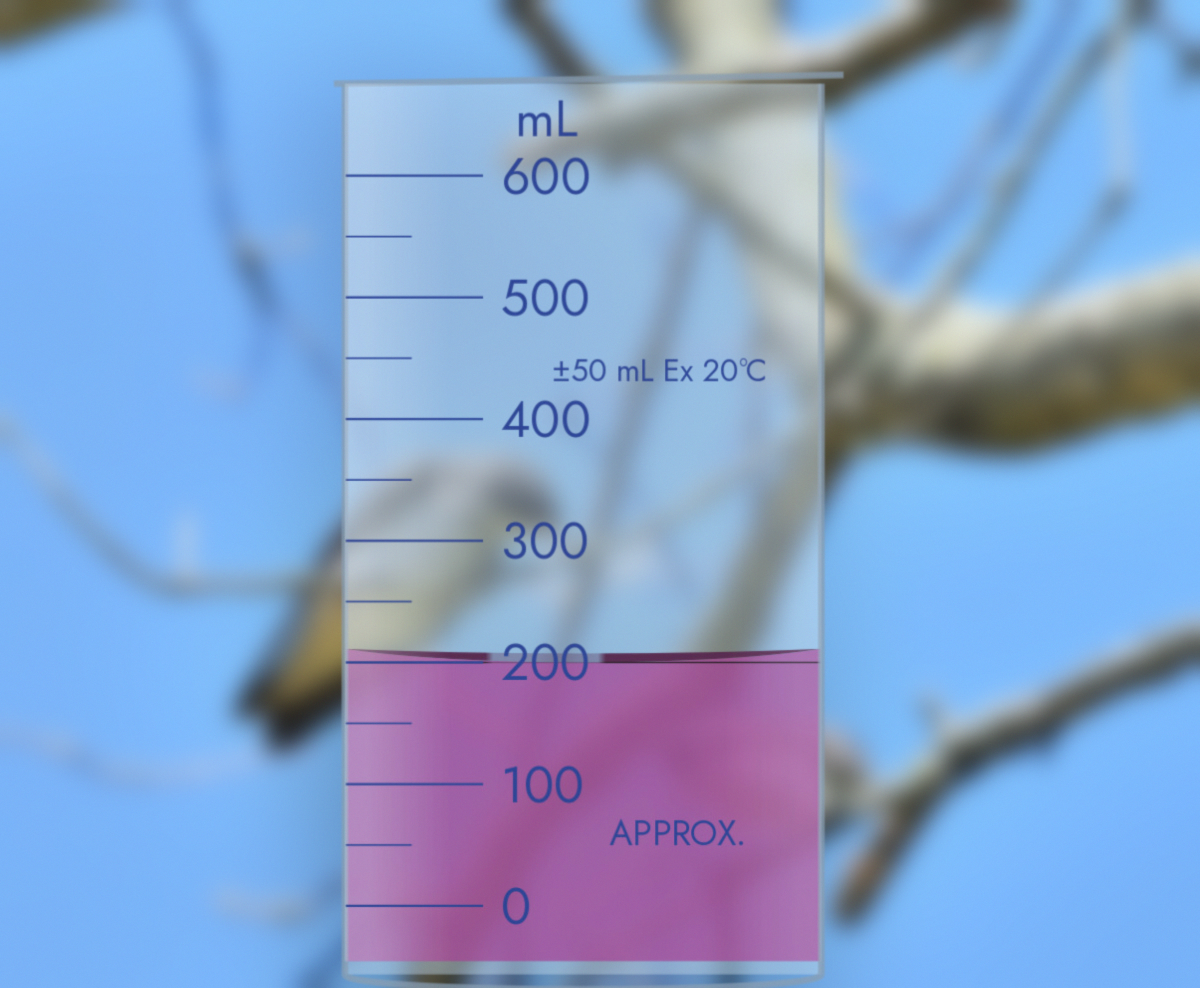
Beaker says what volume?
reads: 200 mL
